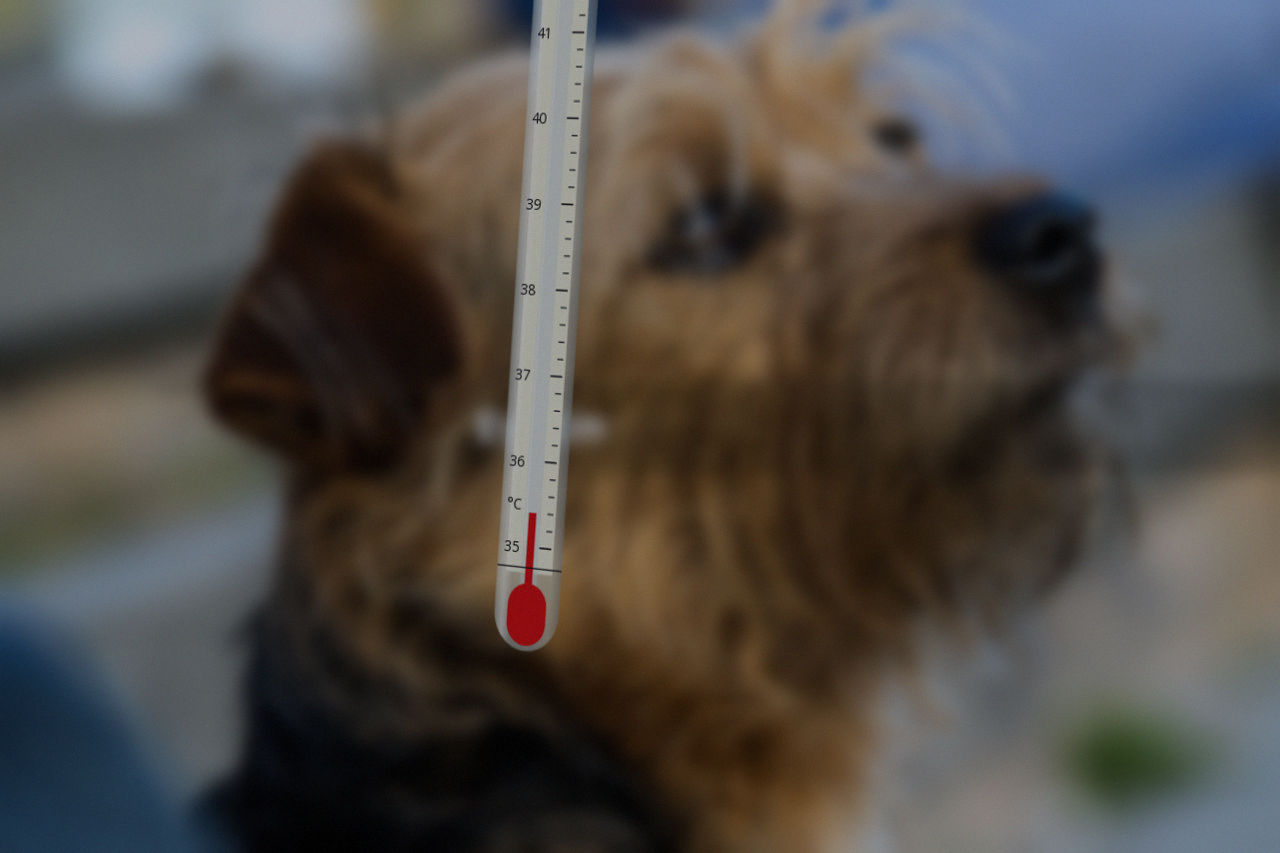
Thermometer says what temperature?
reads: 35.4 °C
